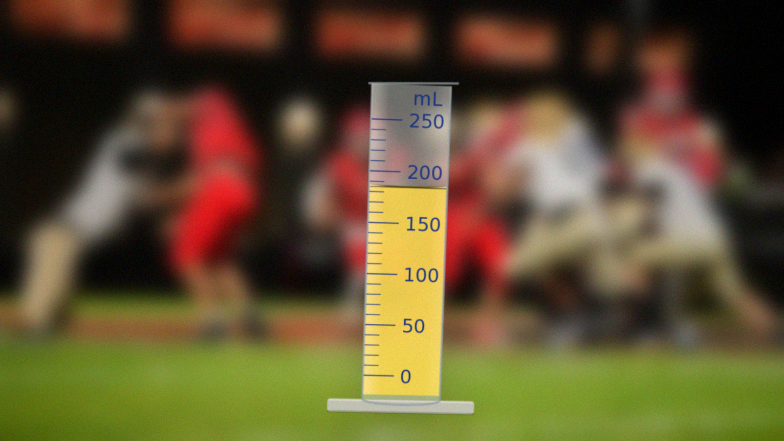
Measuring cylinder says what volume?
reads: 185 mL
